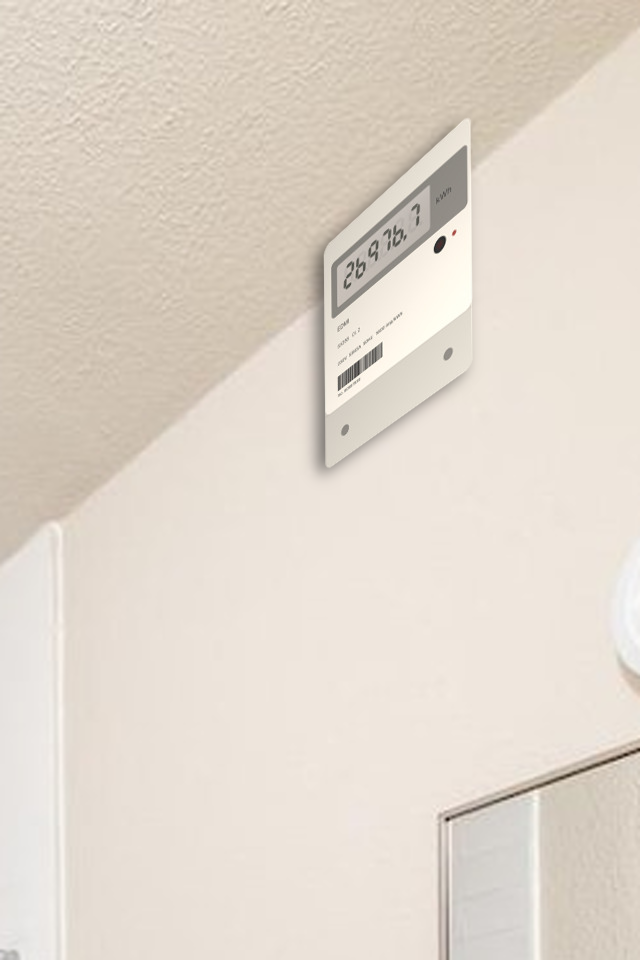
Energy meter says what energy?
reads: 26976.7 kWh
